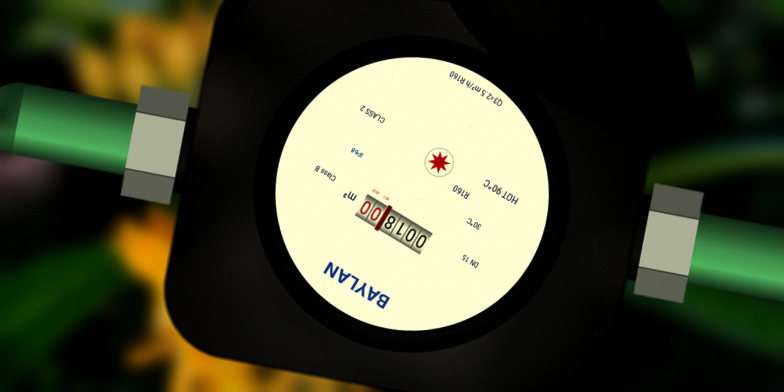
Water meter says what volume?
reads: 18.00 m³
